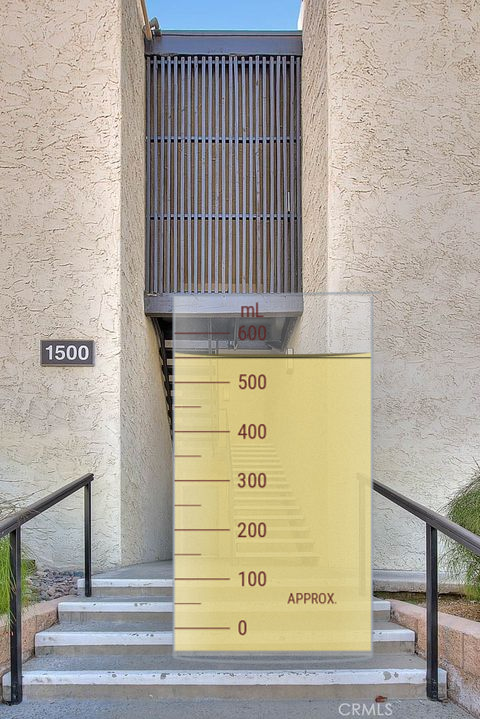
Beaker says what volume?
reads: 550 mL
